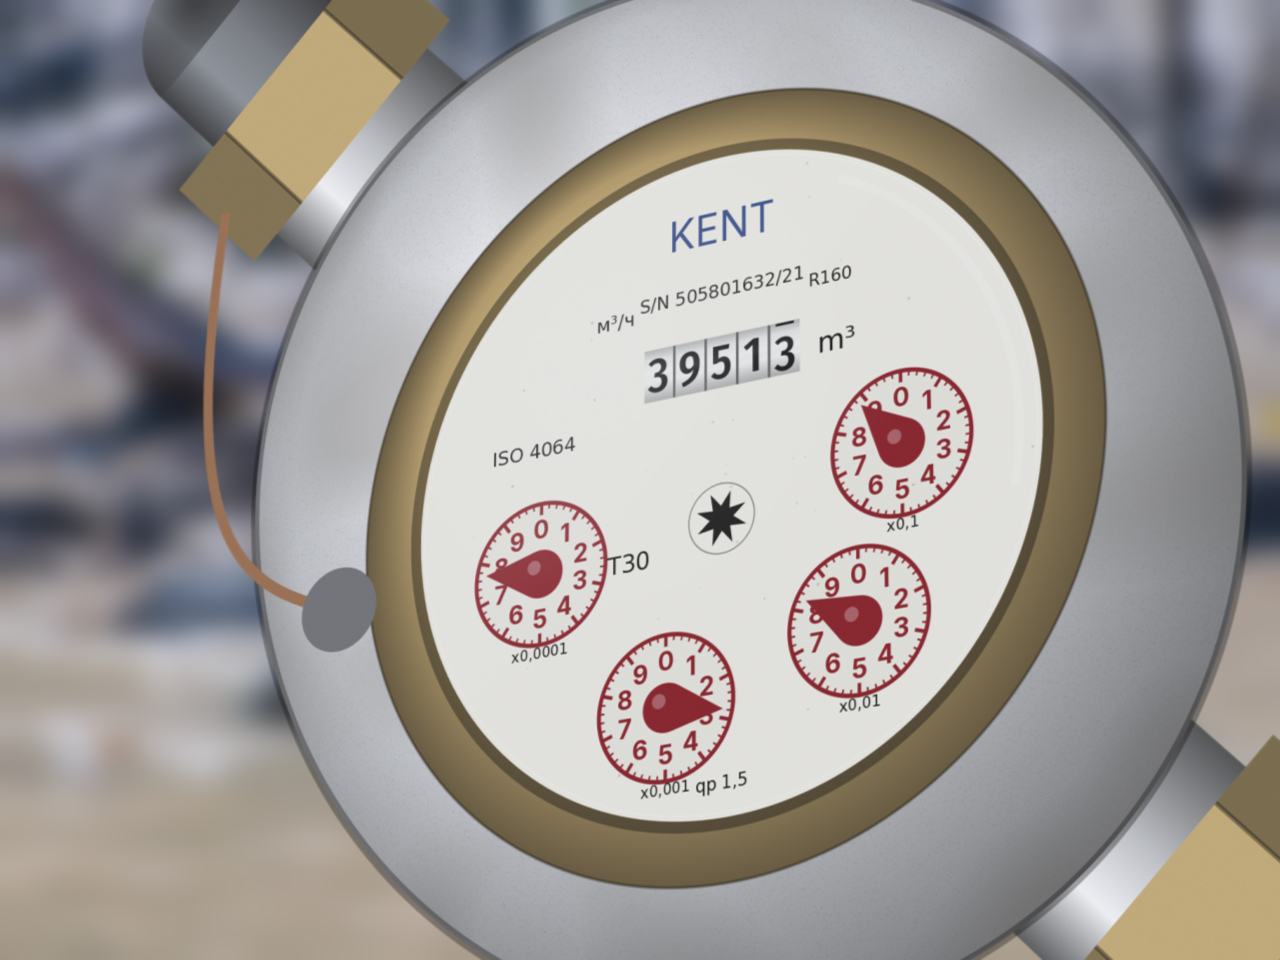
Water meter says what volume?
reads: 39512.8827 m³
